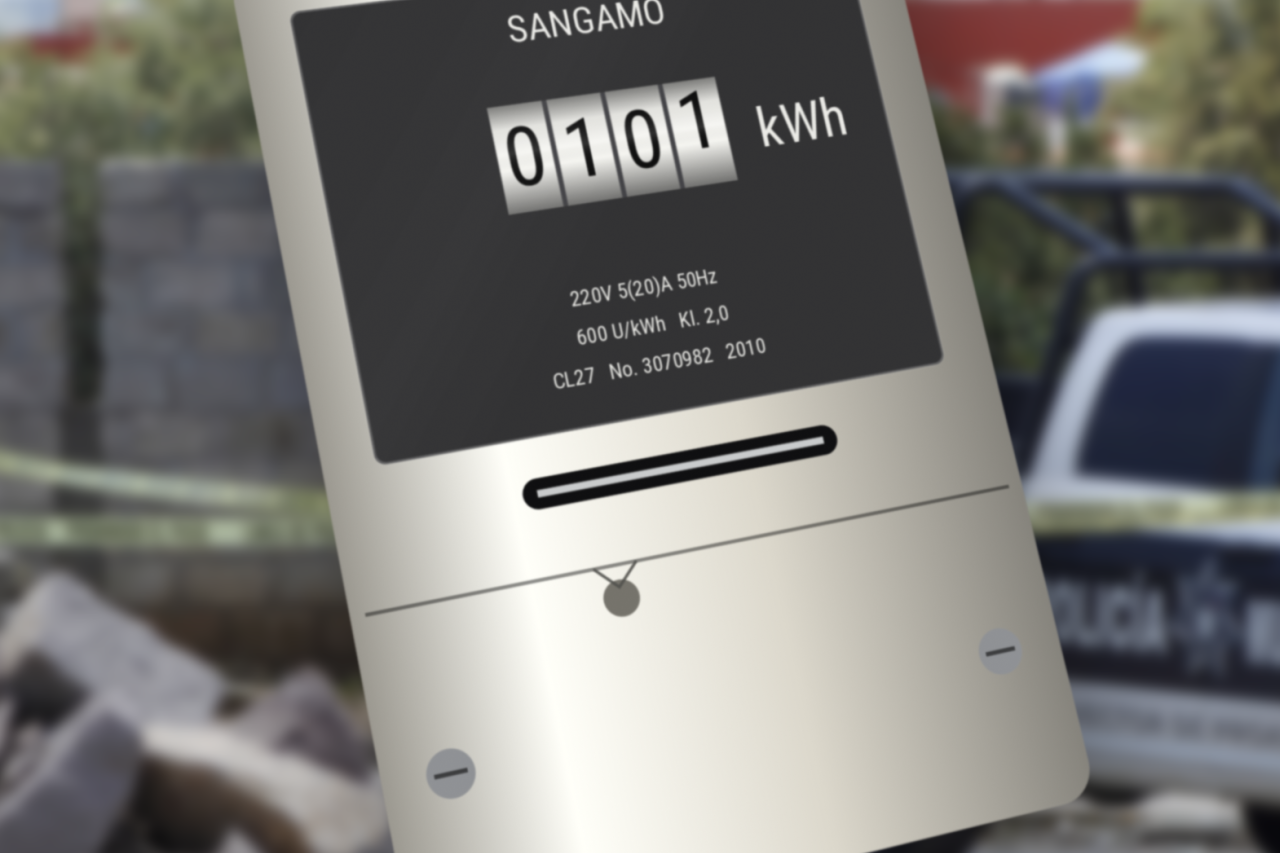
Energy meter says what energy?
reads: 101 kWh
